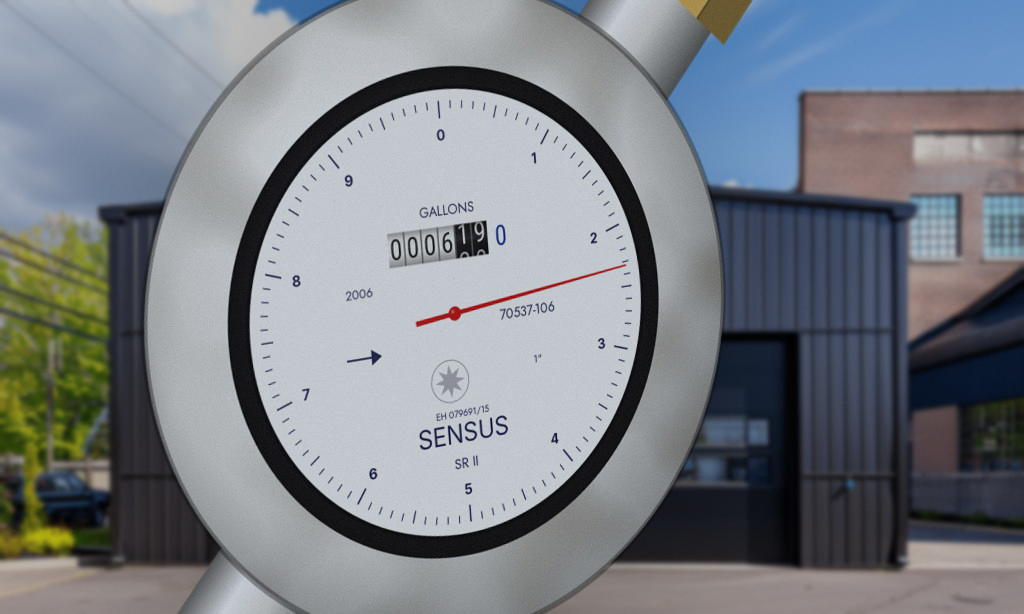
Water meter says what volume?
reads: 6192.3 gal
